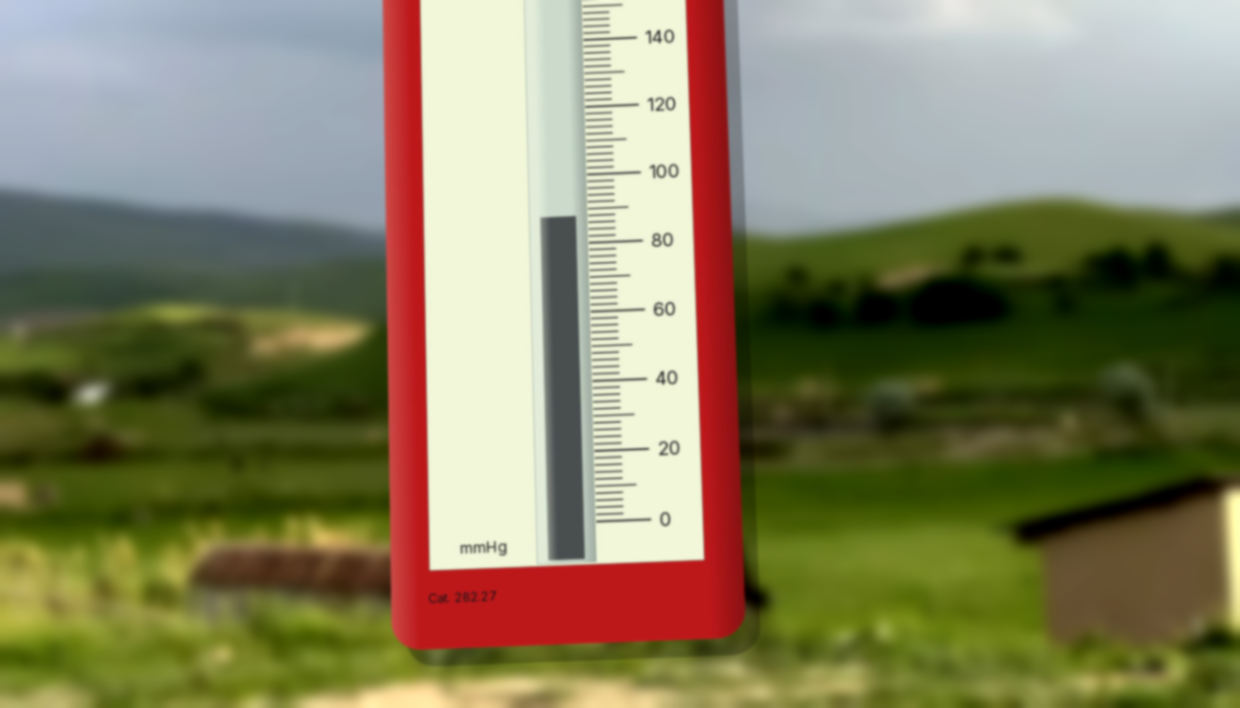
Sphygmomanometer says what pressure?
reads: 88 mmHg
